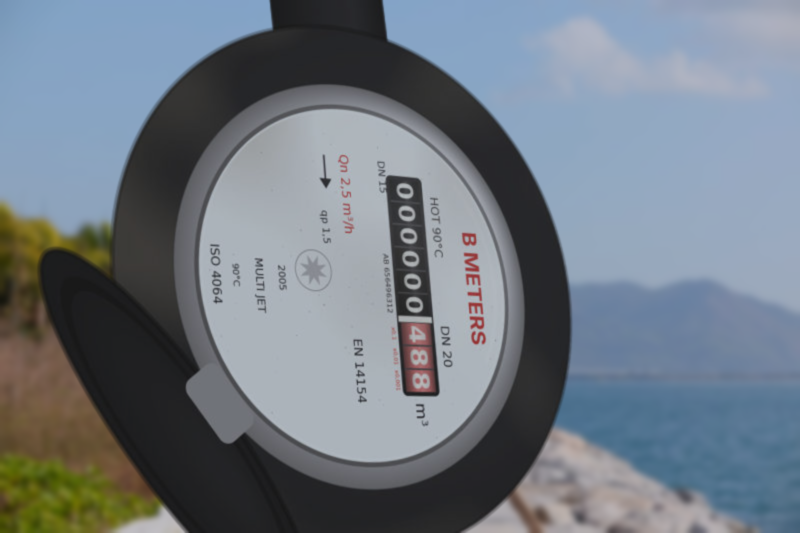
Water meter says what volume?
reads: 0.488 m³
